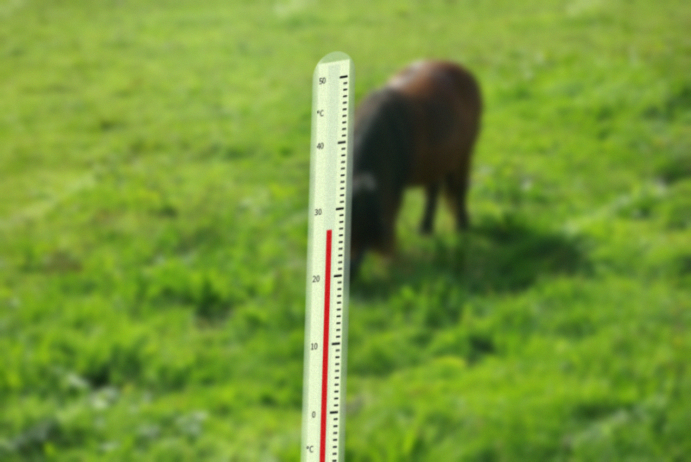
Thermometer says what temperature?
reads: 27 °C
